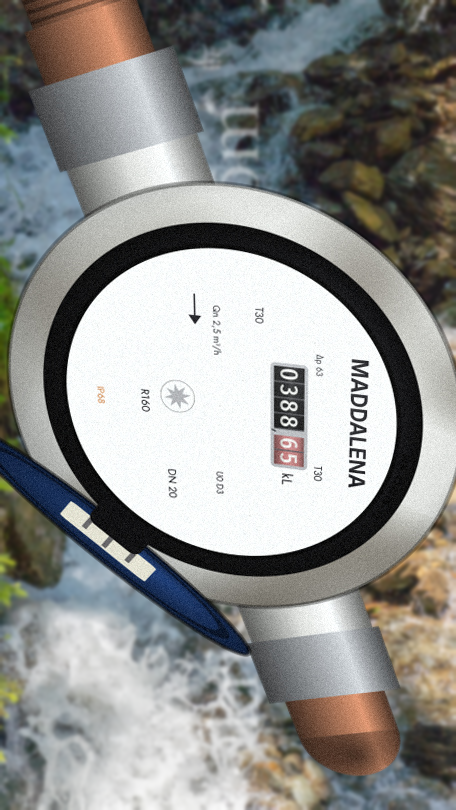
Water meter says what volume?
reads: 388.65 kL
